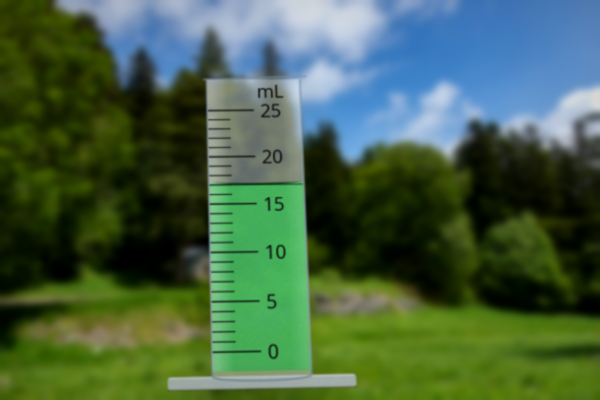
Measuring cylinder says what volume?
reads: 17 mL
